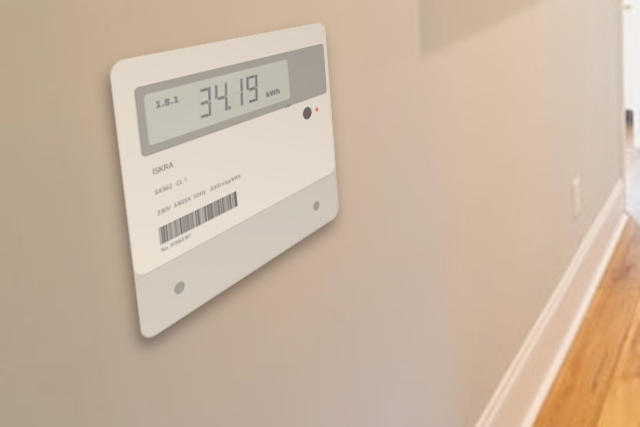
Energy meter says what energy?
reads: 34.19 kWh
